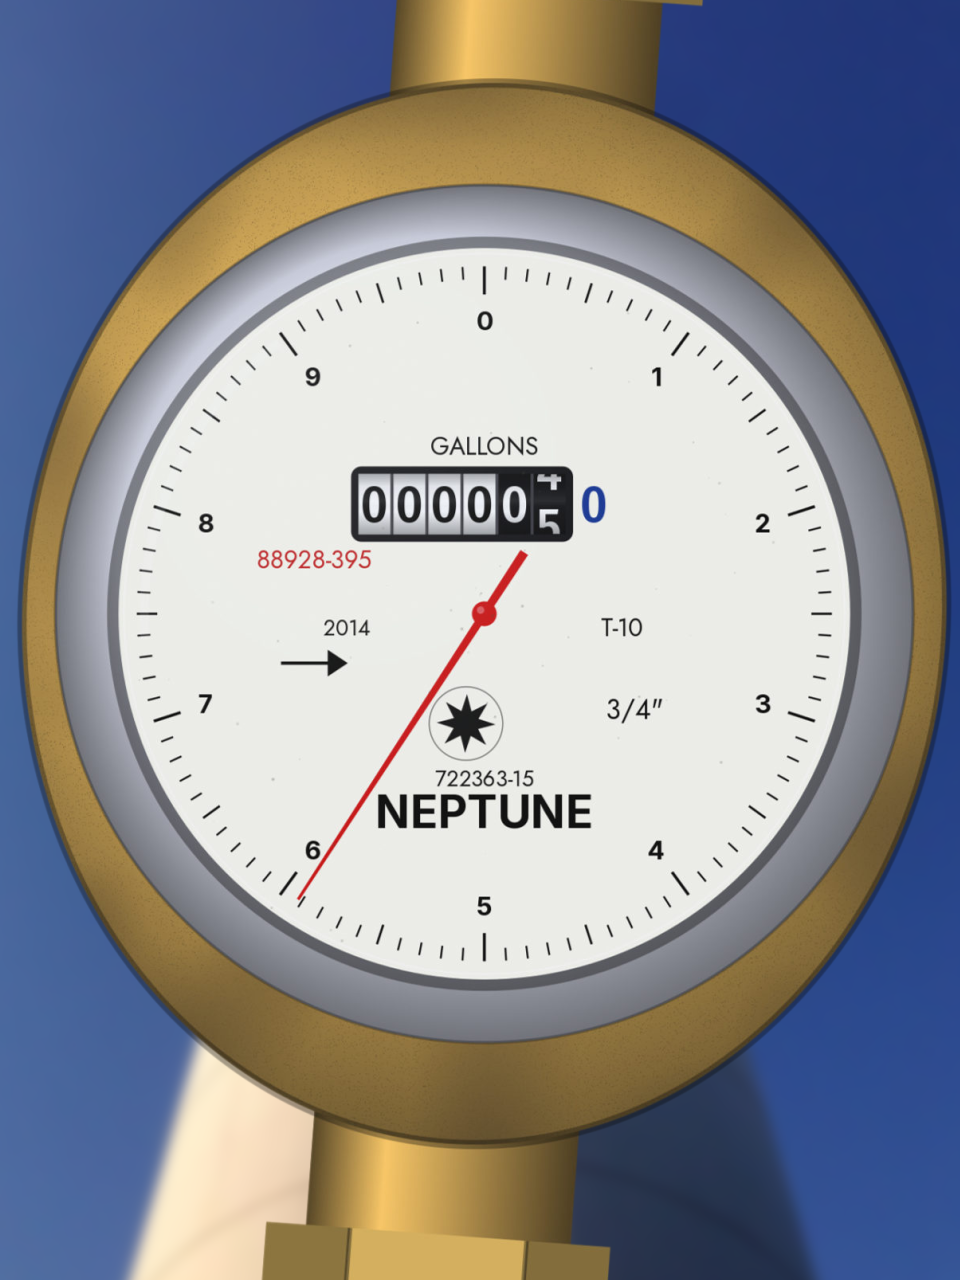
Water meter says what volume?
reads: 45.9 gal
